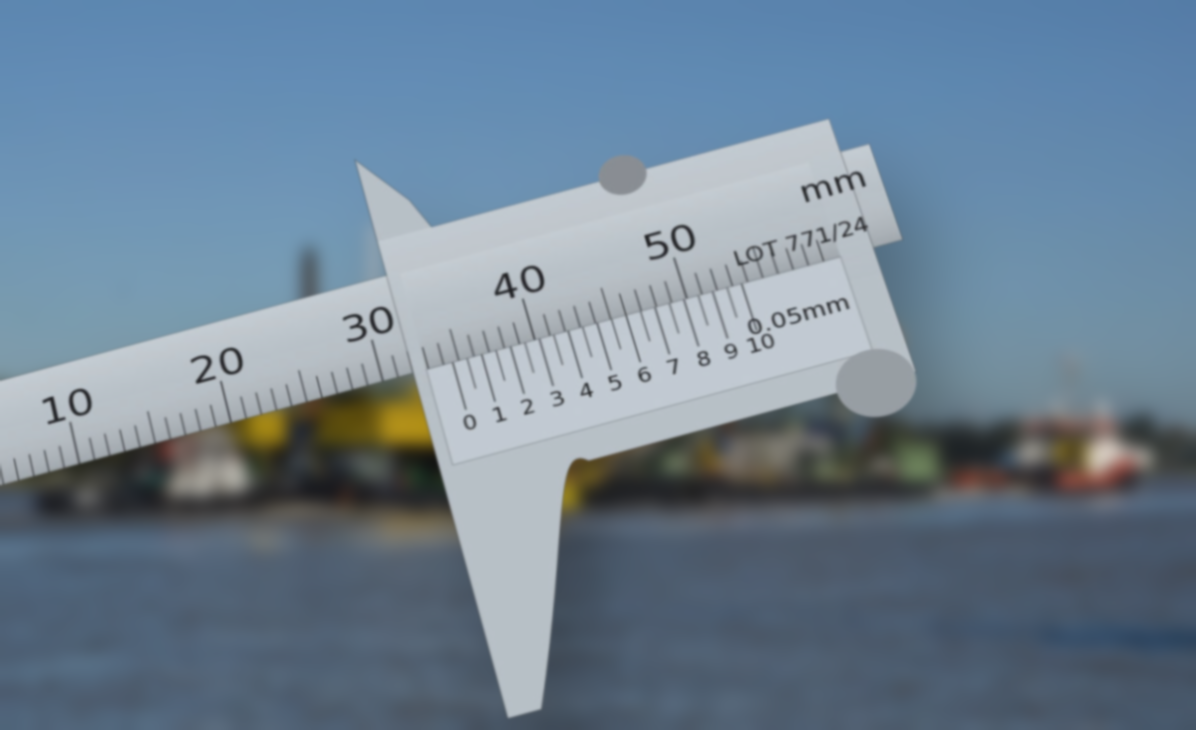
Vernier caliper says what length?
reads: 34.6 mm
